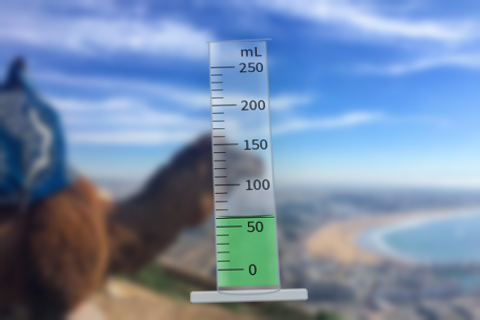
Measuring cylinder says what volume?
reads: 60 mL
